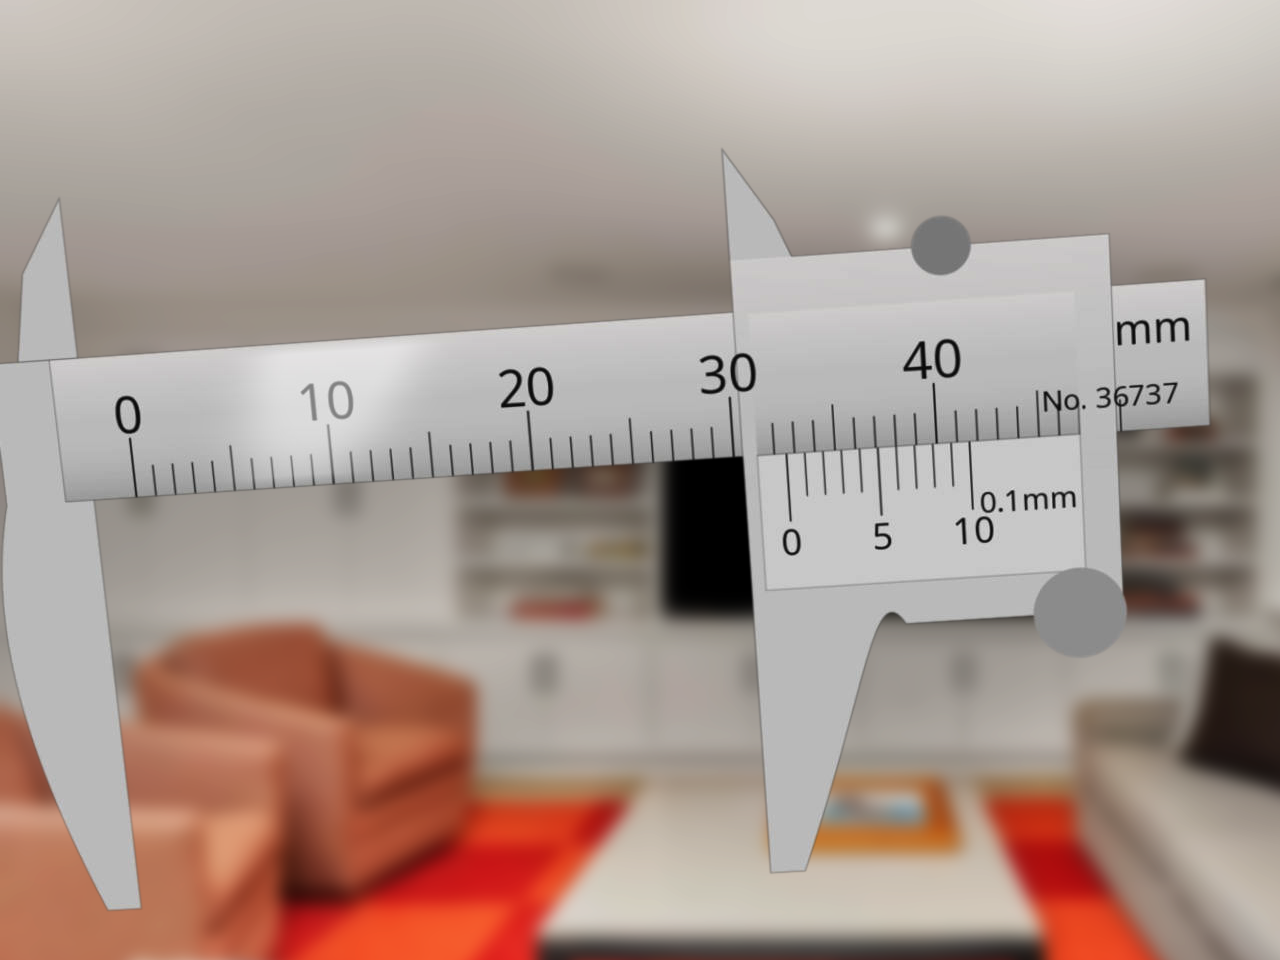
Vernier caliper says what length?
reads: 32.6 mm
